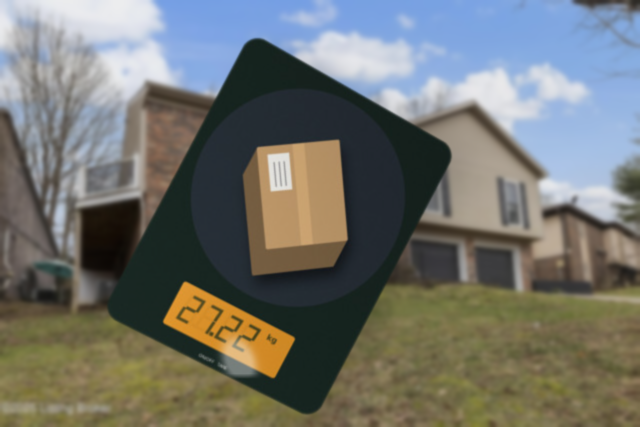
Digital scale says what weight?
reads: 27.22 kg
